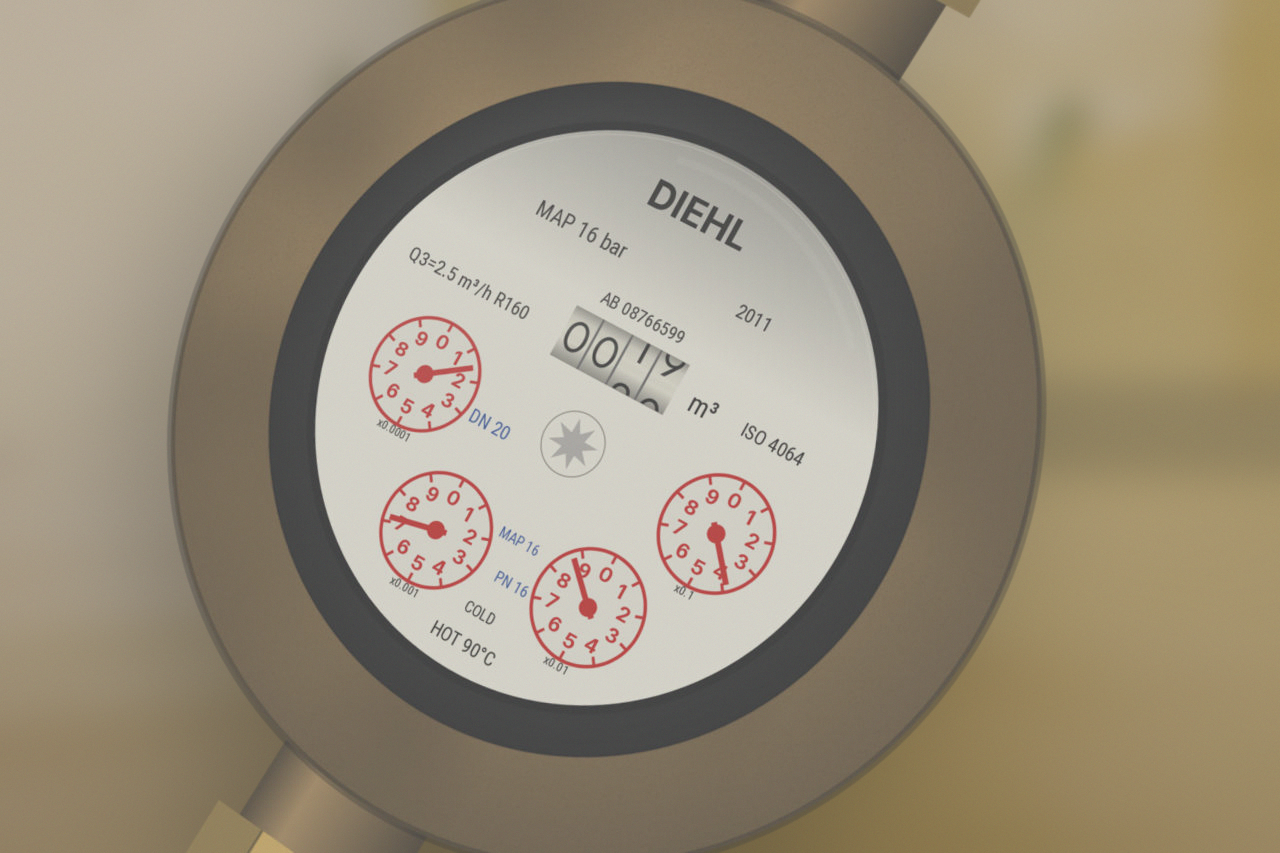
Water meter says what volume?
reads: 19.3871 m³
